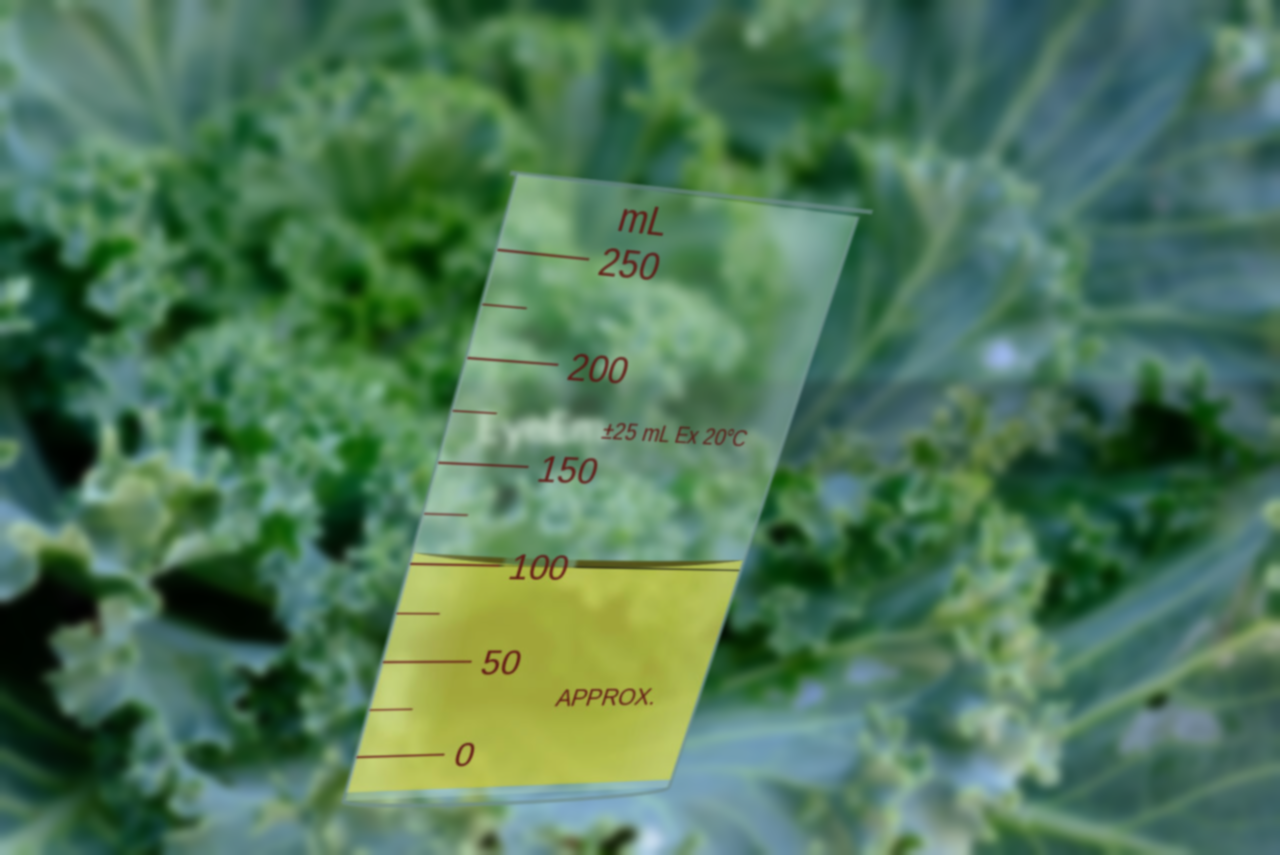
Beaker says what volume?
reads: 100 mL
